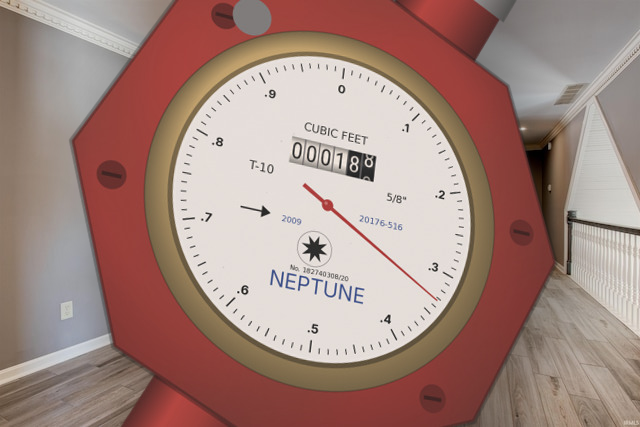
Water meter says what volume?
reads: 188.33 ft³
